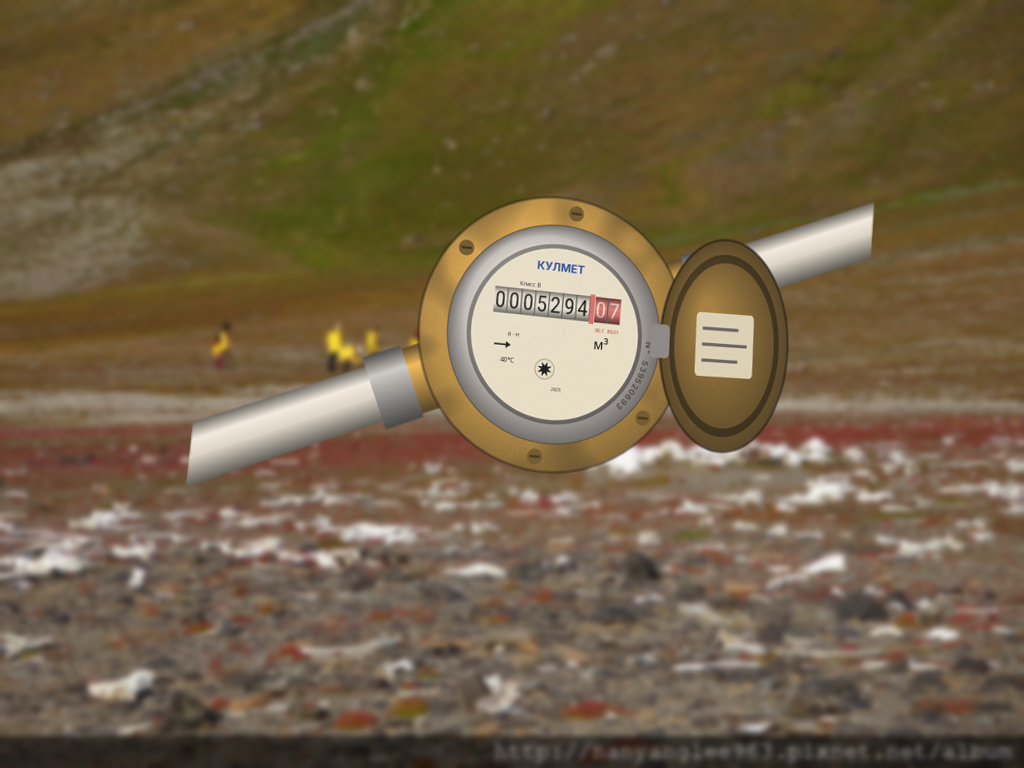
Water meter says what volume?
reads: 5294.07 m³
